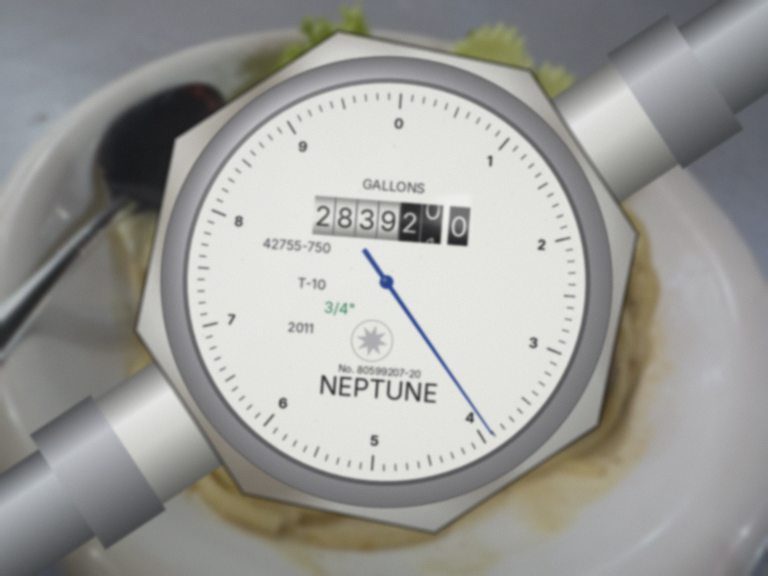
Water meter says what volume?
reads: 2839203.9 gal
